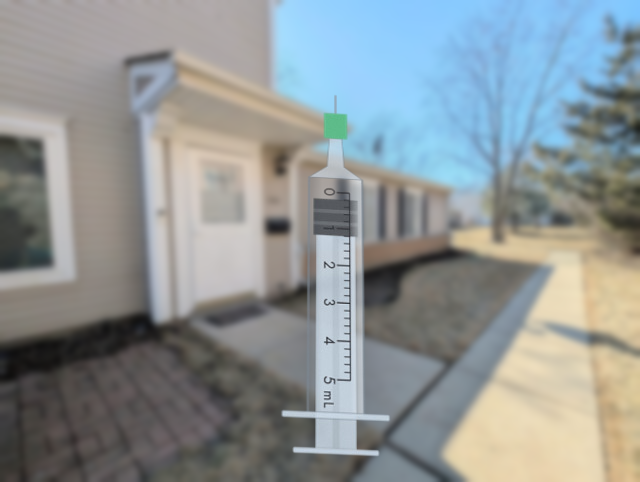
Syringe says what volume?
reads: 0.2 mL
